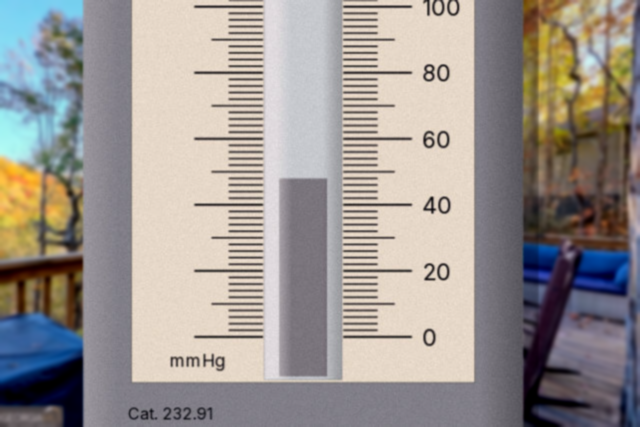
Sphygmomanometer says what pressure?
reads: 48 mmHg
